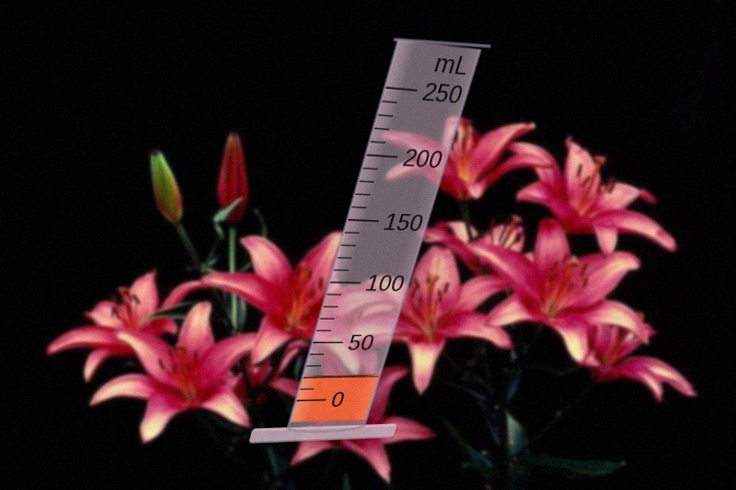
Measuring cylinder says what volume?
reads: 20 mL
